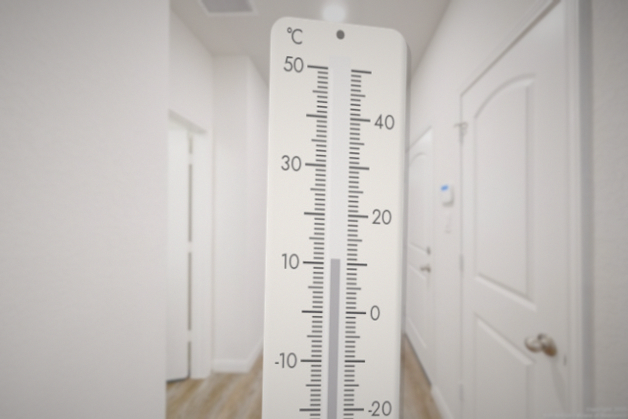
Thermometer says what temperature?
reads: 11 °C
